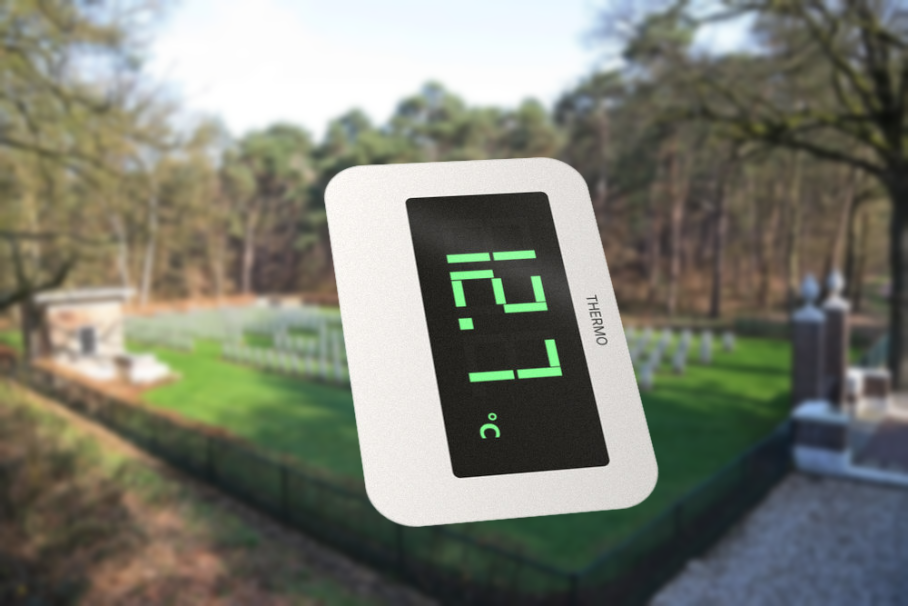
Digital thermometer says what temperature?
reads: 12.7 °C
